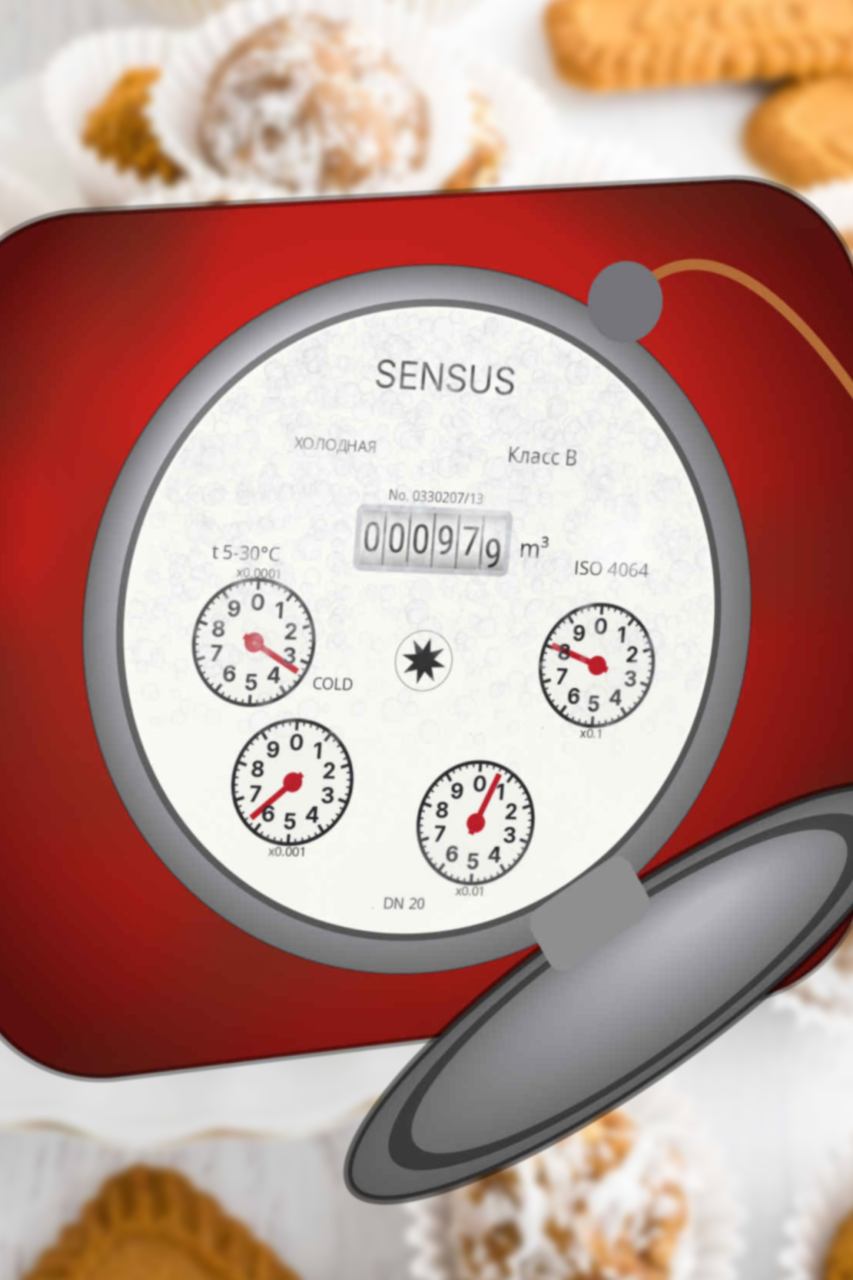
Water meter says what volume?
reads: 978.8063 m³
